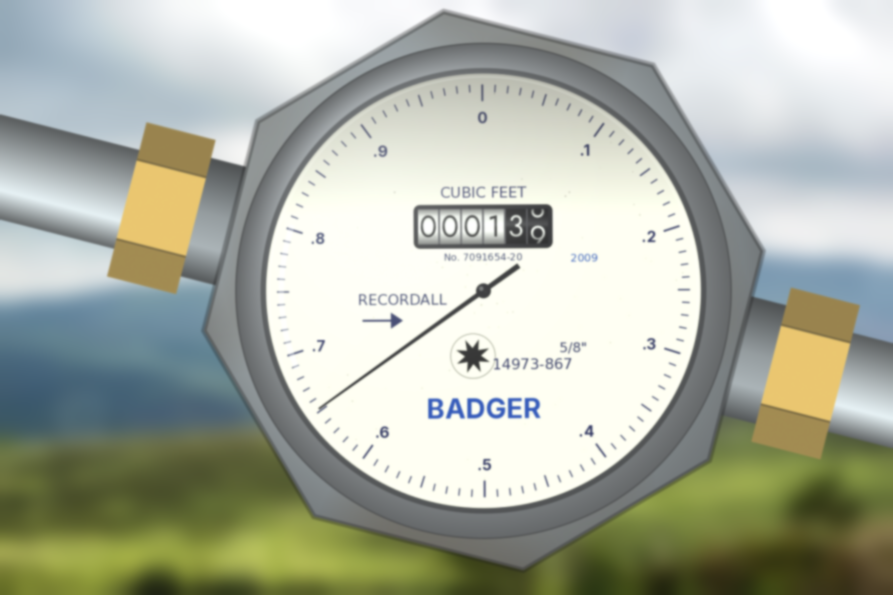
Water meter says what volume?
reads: 138.65 ft³
